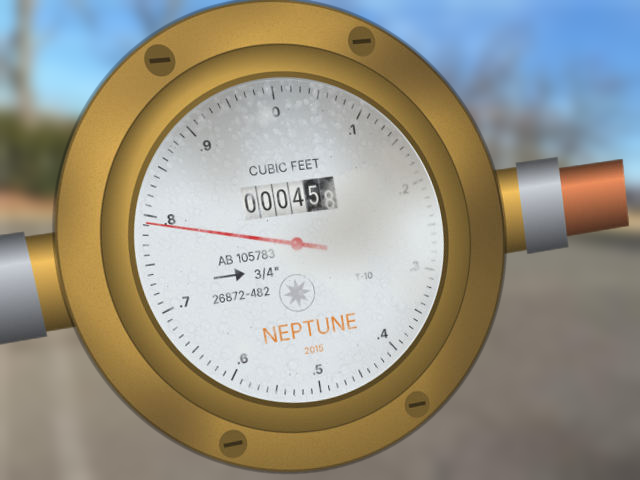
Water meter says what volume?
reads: 457.79 ft³
